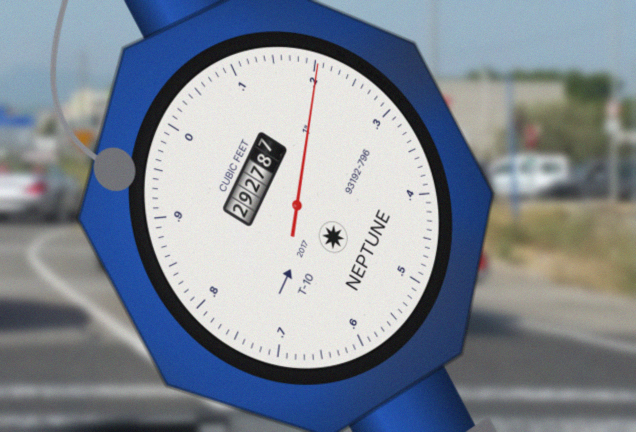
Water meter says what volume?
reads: 292787.20 ft³
